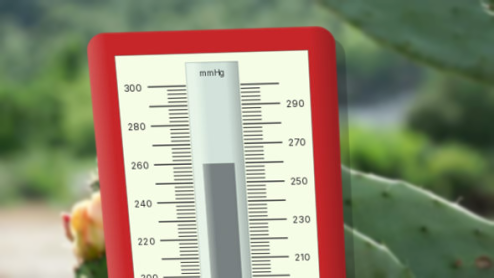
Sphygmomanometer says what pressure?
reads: 260 mmHg
